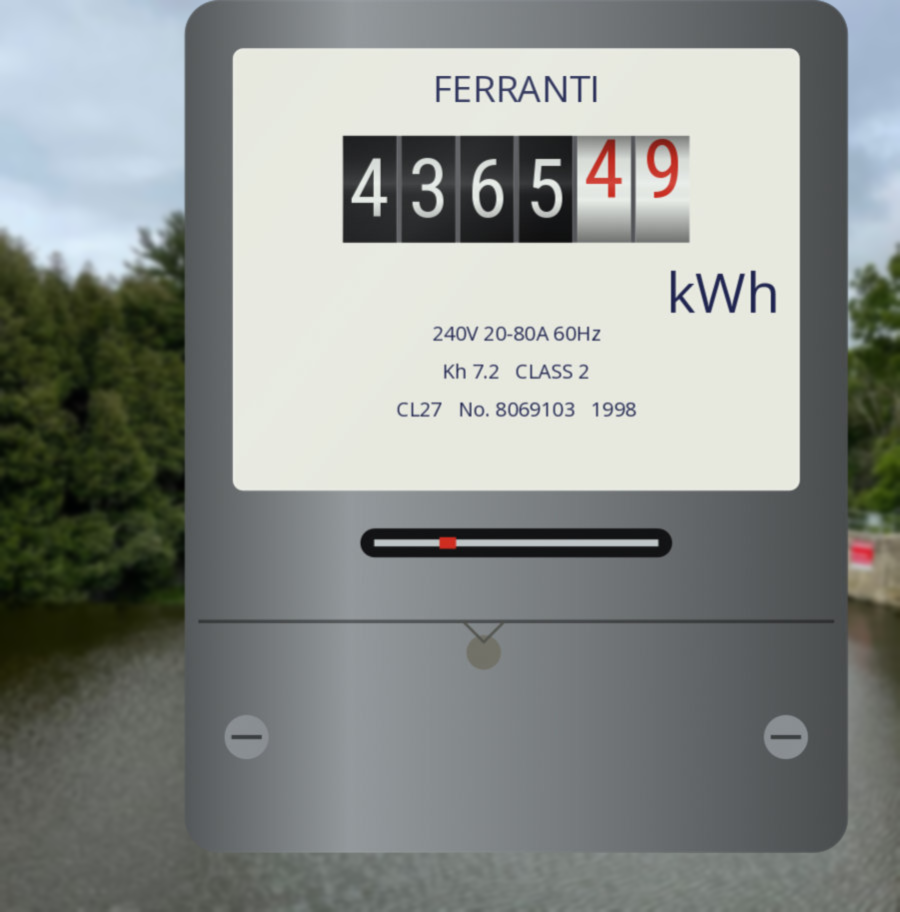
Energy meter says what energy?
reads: 4365.49 kWh
